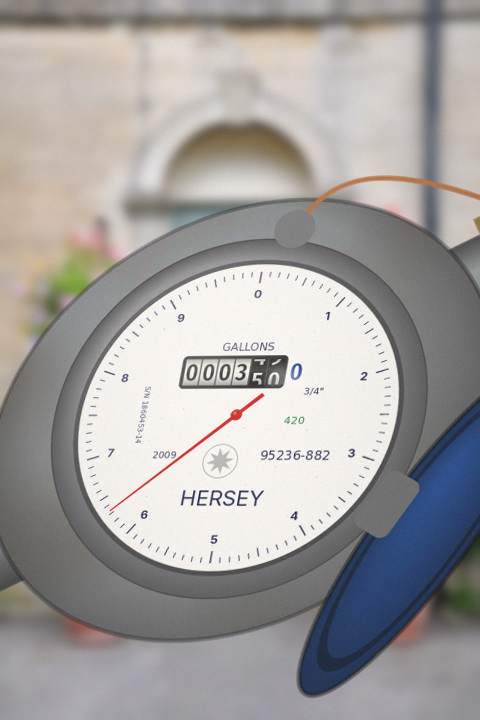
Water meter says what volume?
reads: 3496.3 gal
